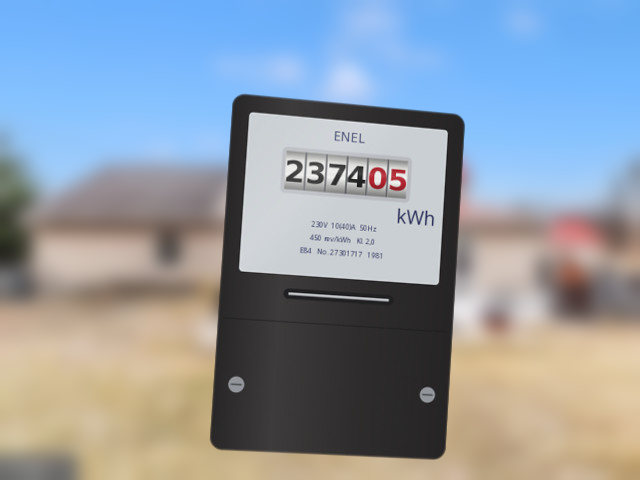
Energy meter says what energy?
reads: 2374.05 kWh
